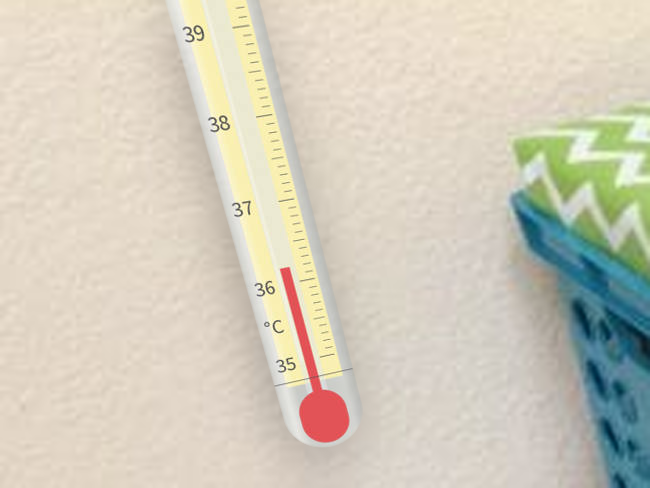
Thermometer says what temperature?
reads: 36.2 °C
